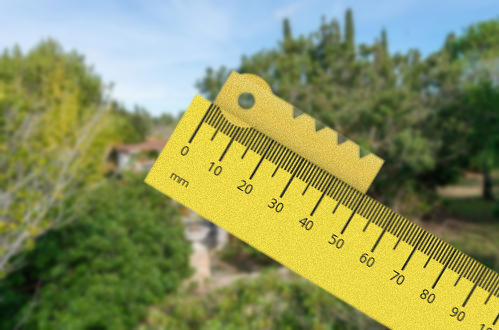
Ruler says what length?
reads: 50 mm
